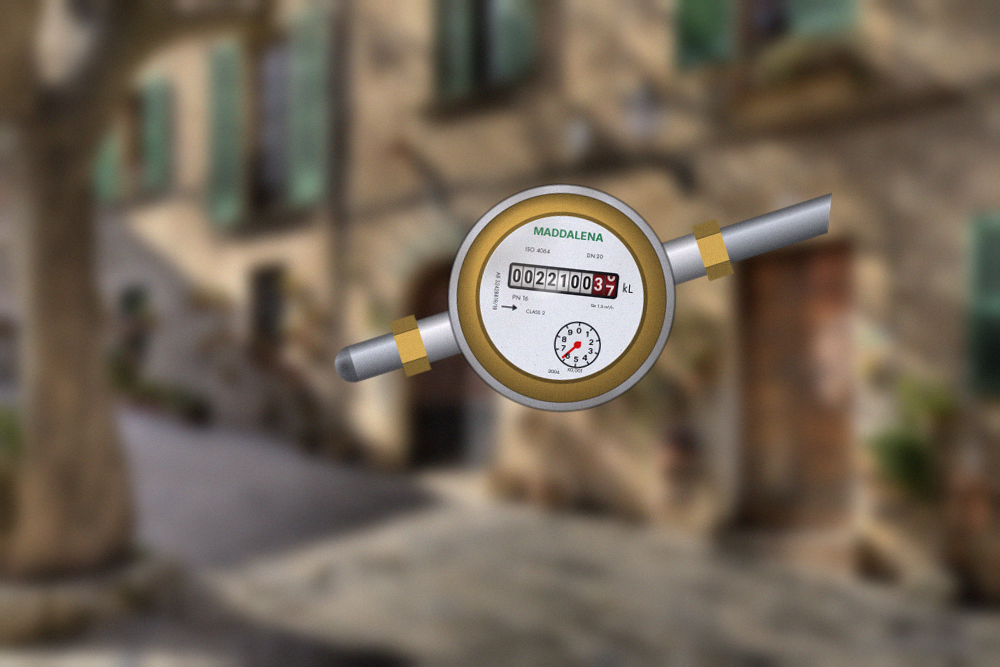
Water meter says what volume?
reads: 22100.366 kL
